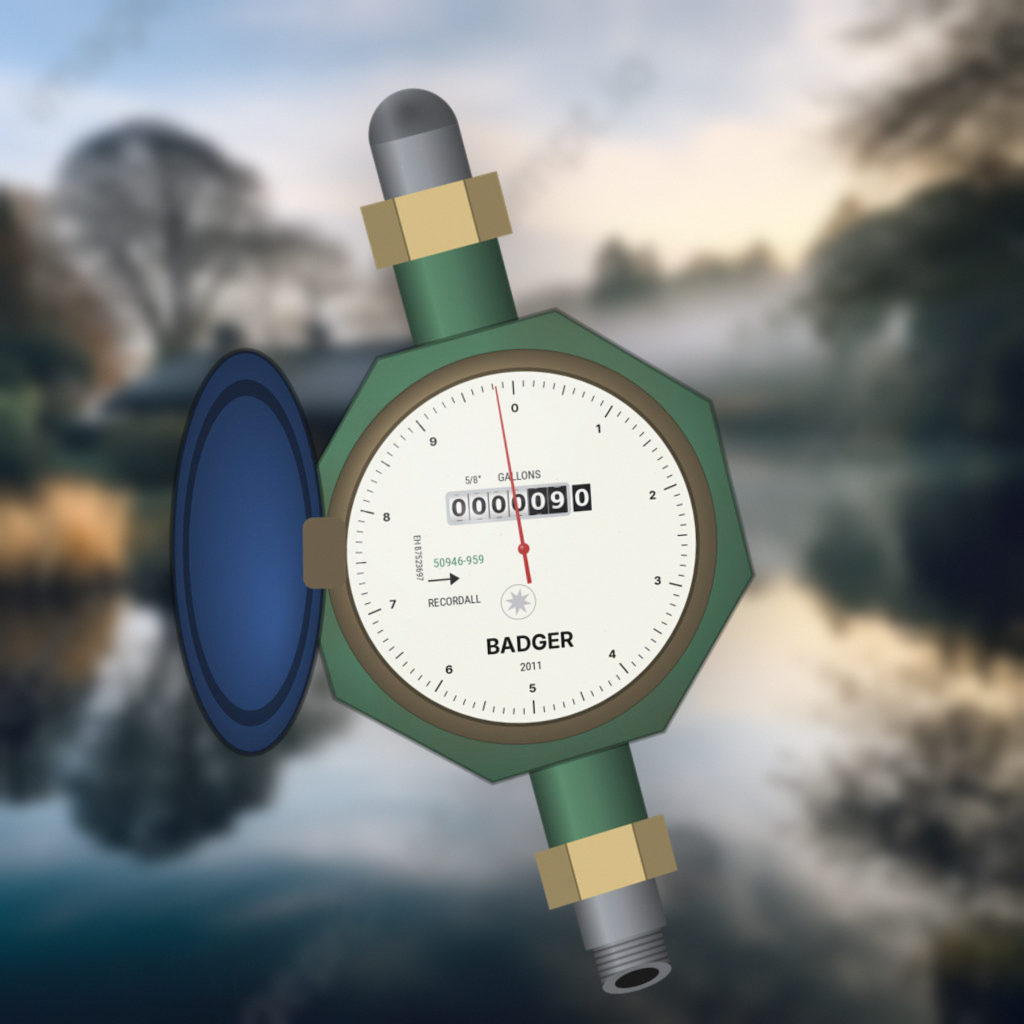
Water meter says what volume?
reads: 89.8 gal
